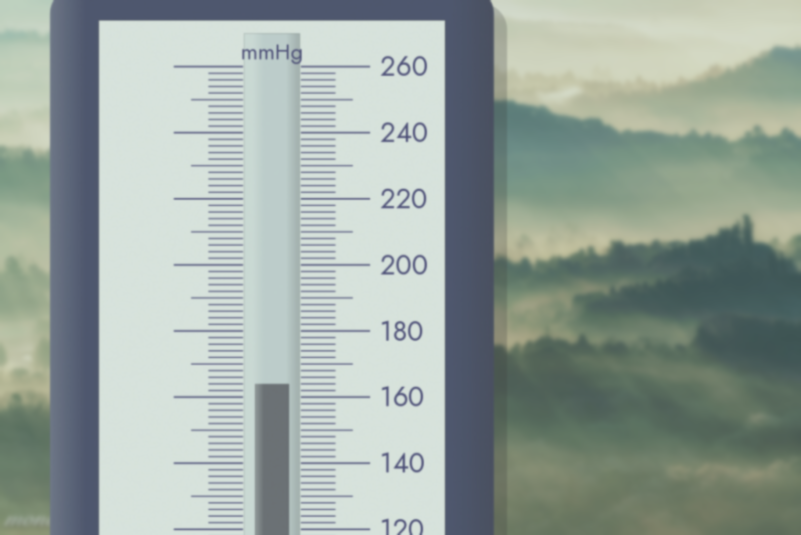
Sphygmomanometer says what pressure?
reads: 164 mmHg
